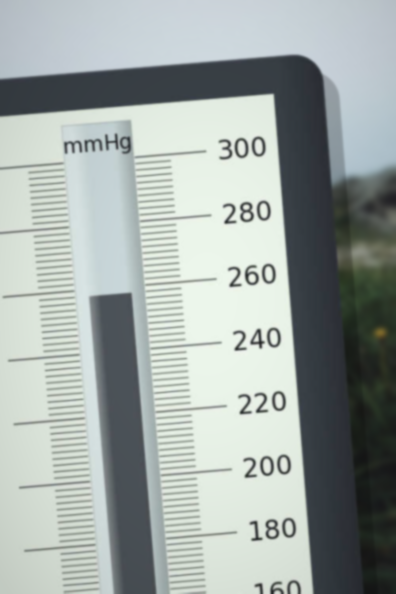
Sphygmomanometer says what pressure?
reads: 258 mmHg
